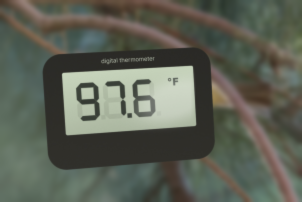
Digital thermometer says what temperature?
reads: 97.6 °F
